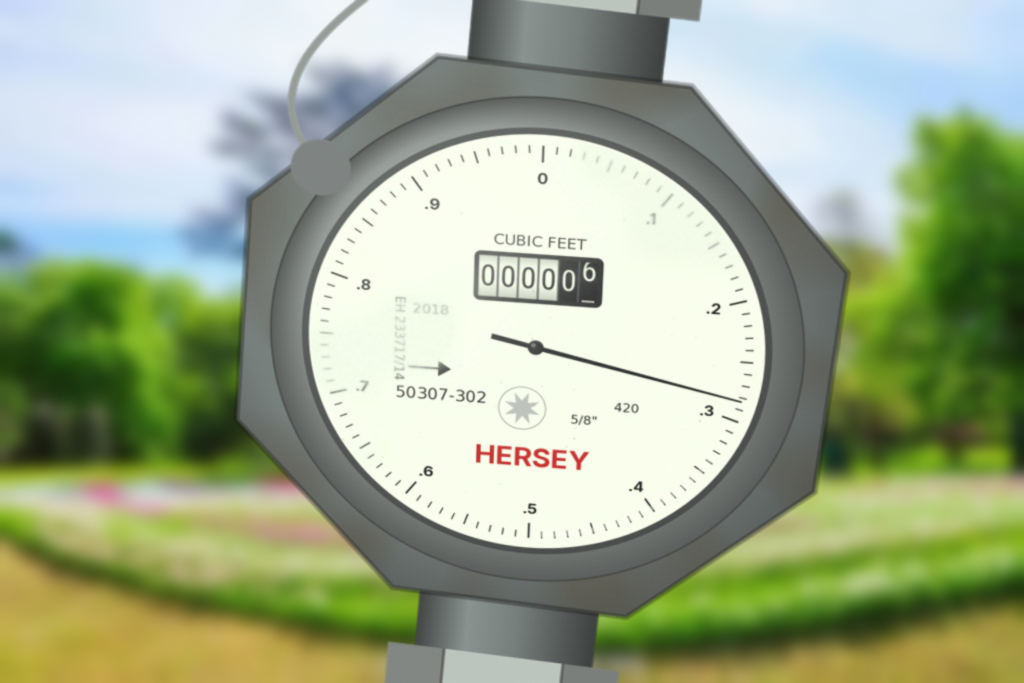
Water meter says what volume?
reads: 6.28 ft³
